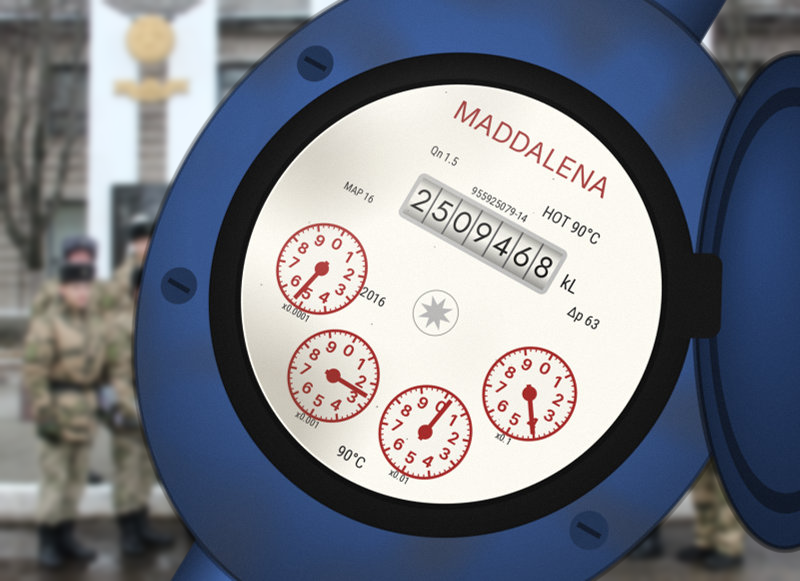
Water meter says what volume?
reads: 2509468.4025 kL
